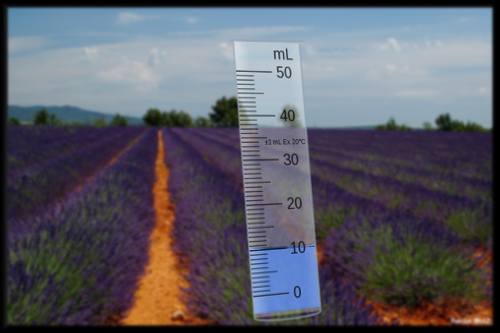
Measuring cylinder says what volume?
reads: 10 mL
